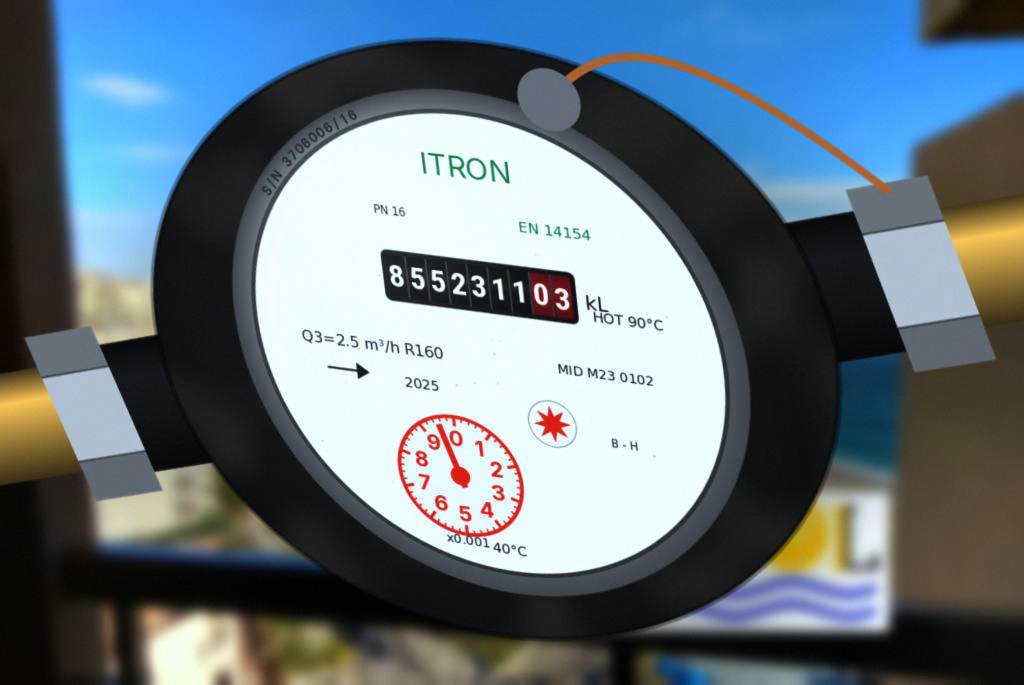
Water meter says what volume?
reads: 8552311.029 kL
